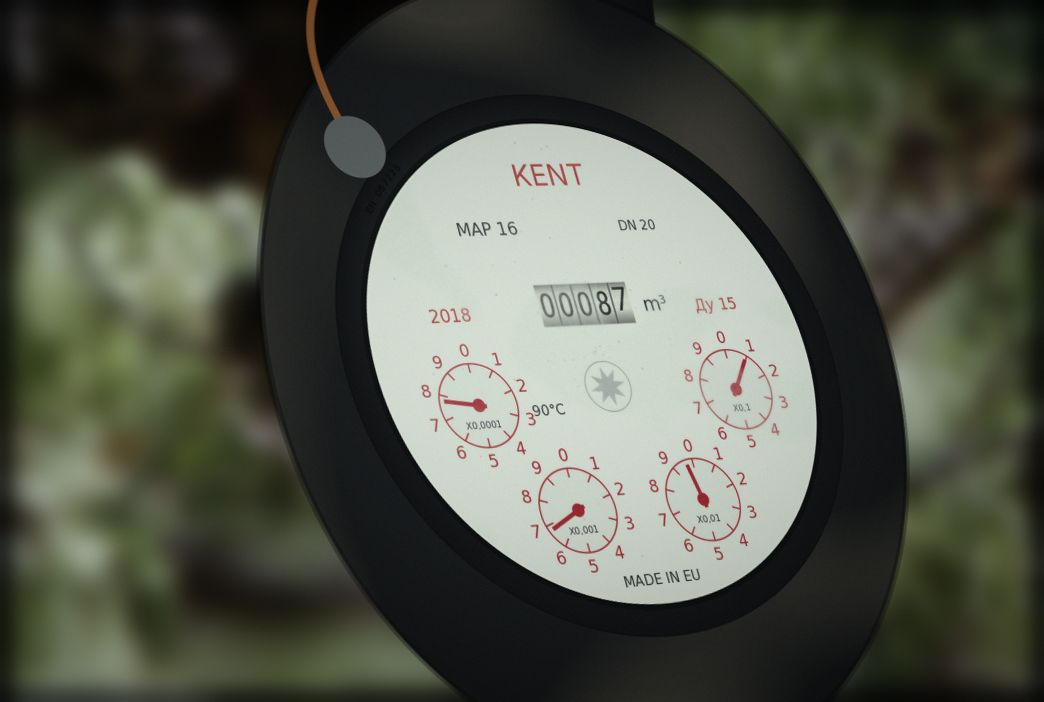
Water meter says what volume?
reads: 87.0967 m³
